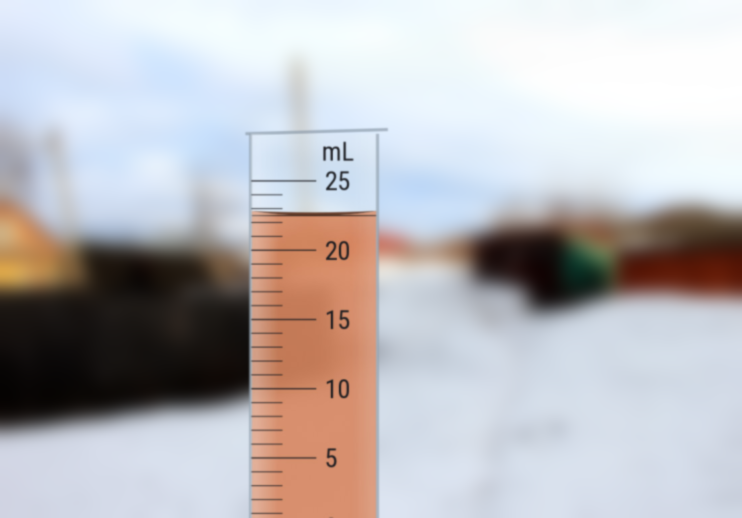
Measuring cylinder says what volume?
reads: 22.5 mL
